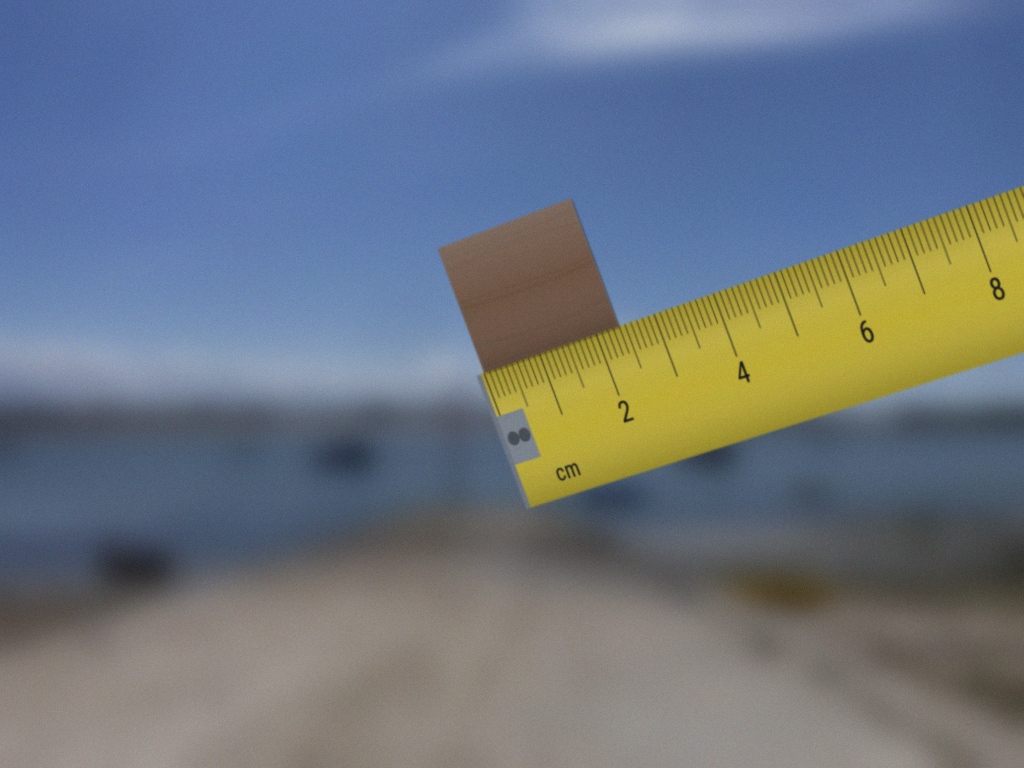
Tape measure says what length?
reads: 2.4 cm
